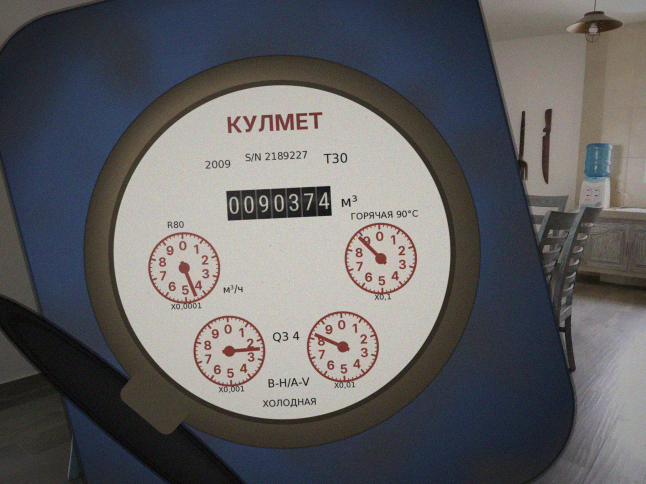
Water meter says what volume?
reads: 90374.8824 m³
